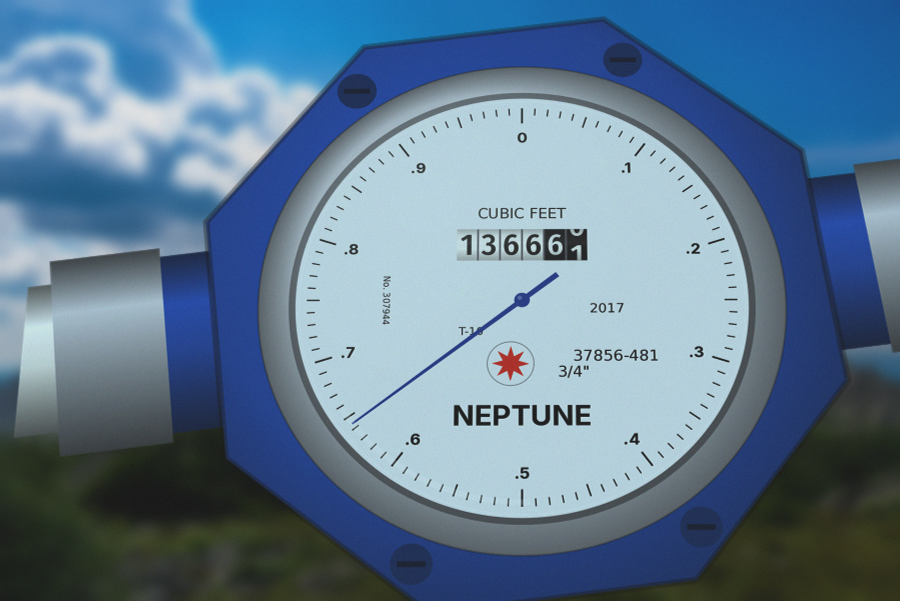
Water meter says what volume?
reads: 136660.64 ft³
